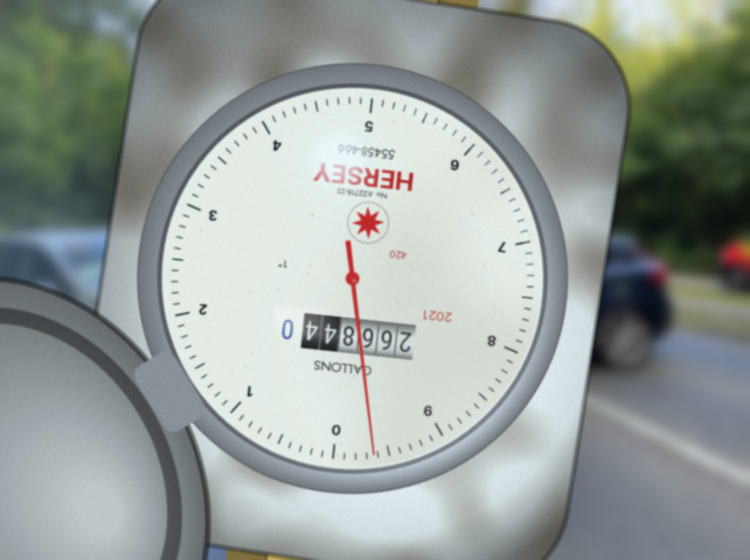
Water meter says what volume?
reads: 2668439.6 gal
